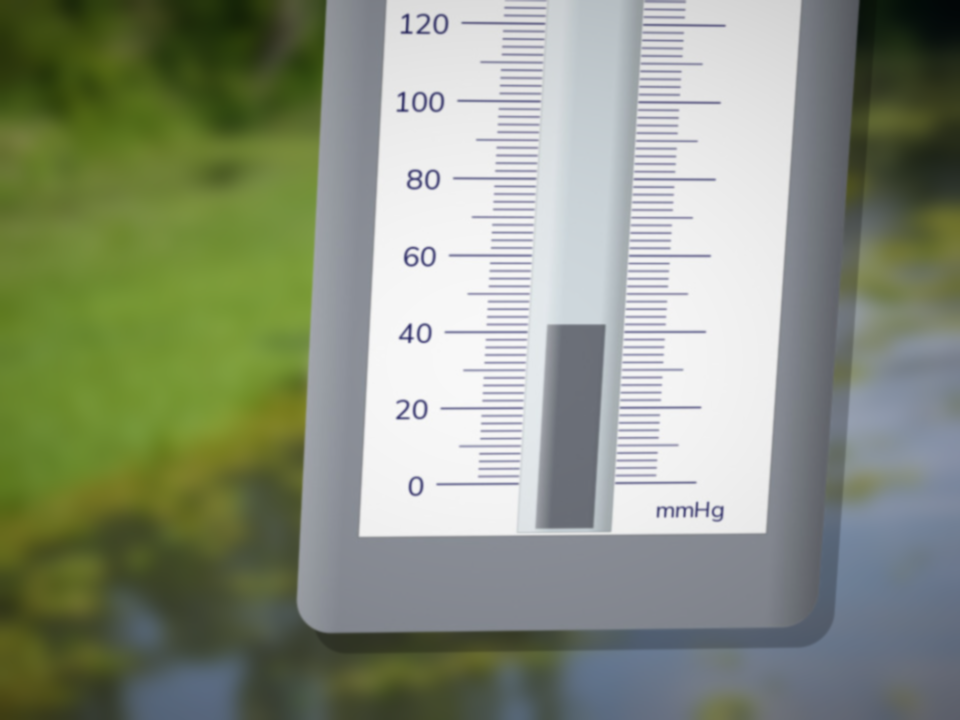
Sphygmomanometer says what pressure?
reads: 42 mmHg
